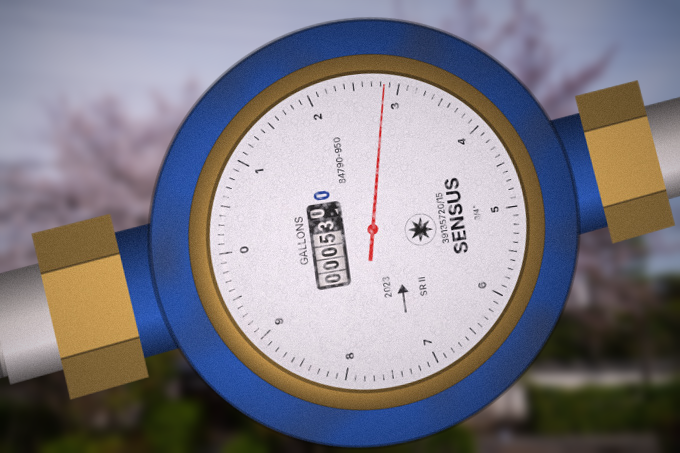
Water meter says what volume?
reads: 5302.8 gal
